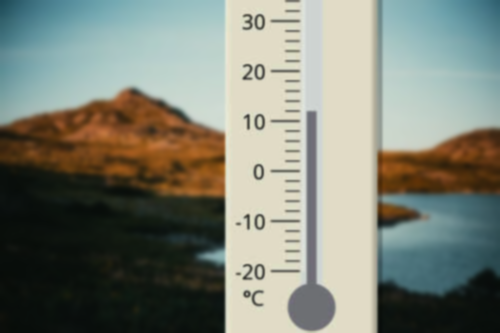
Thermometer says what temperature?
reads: 12 °C
